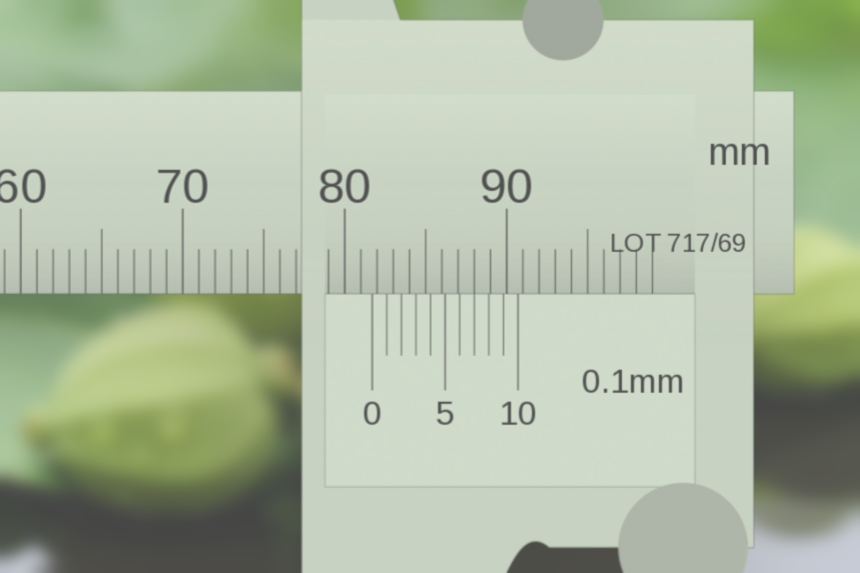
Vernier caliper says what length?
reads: 81.7 mm
